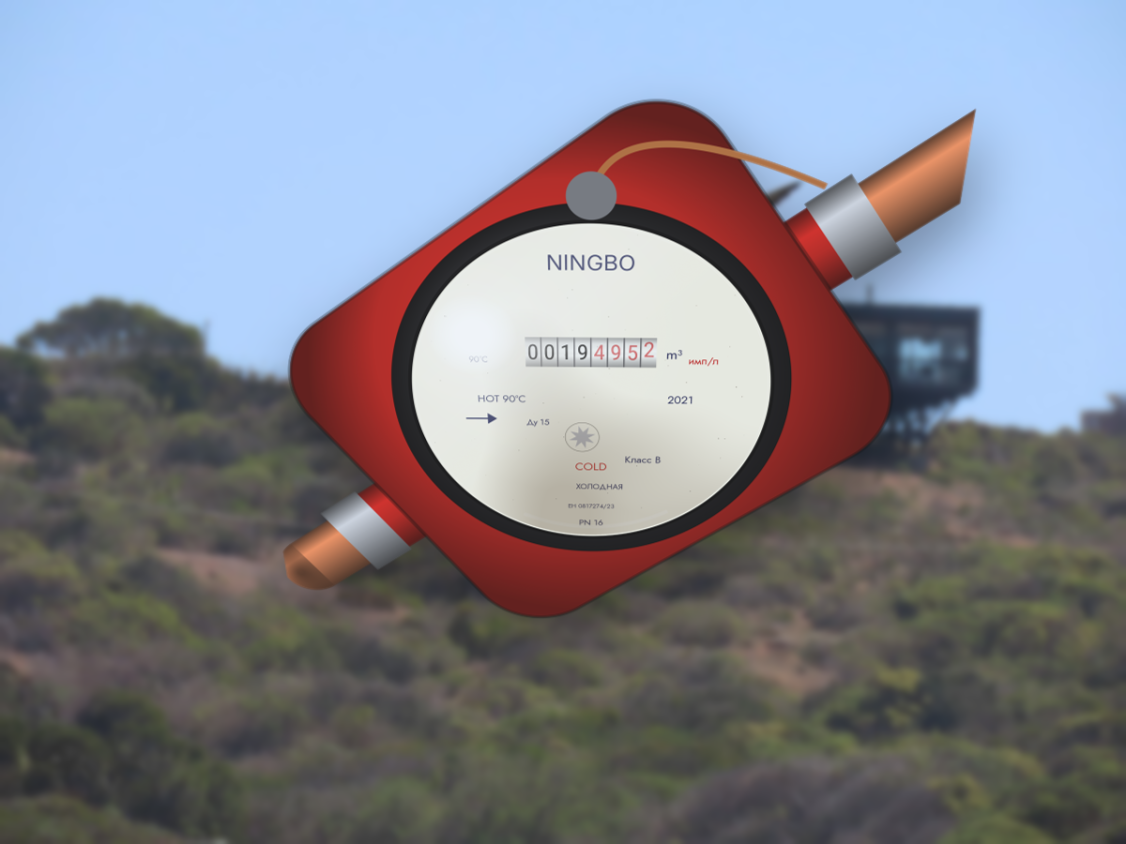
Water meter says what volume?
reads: 19.4952 m³
